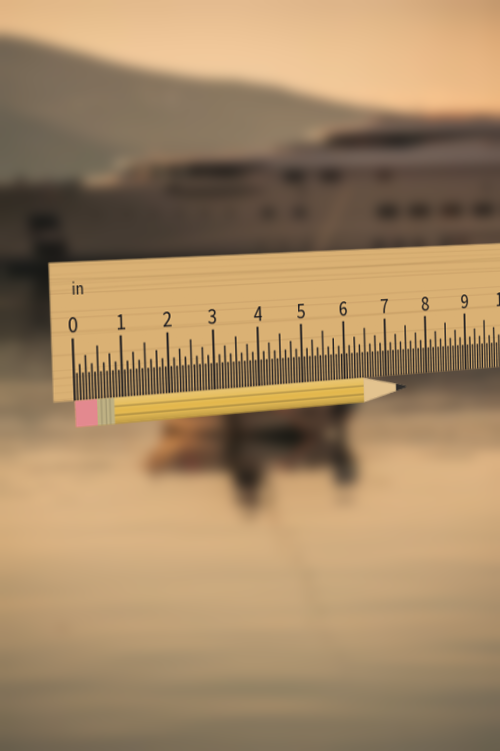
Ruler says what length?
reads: 7.5 in
